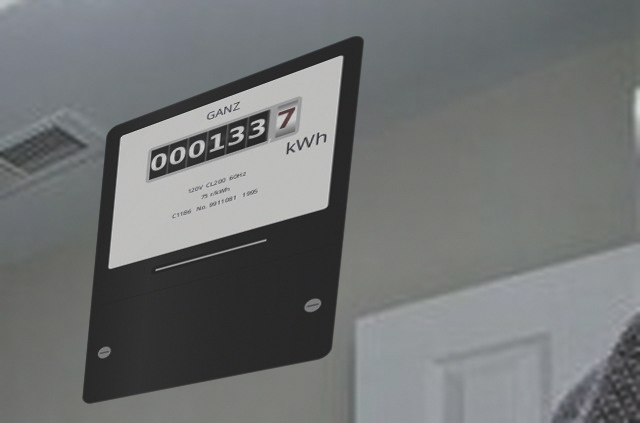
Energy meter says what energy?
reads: 133.7 kWh
